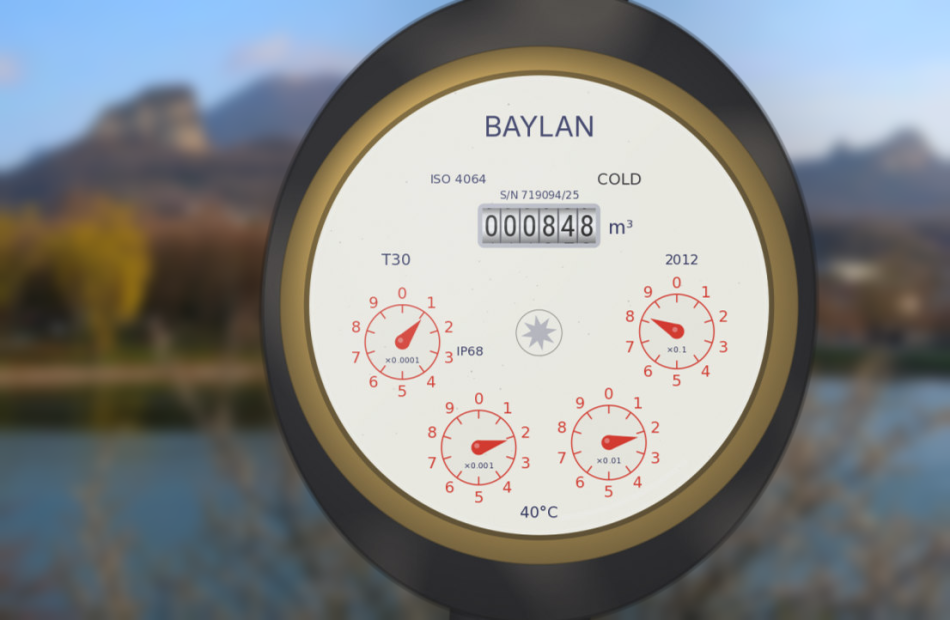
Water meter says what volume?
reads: 848.8221 m³
